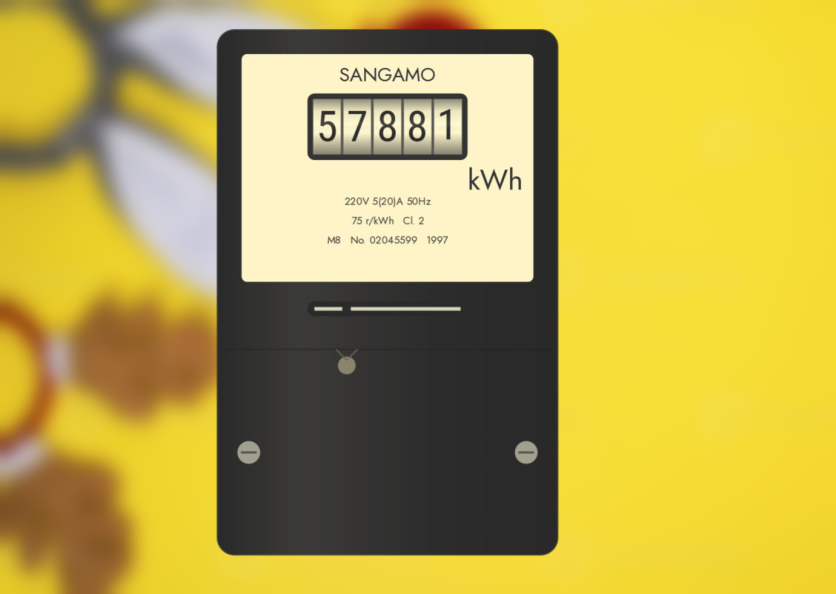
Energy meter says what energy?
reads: 57881 kWh
